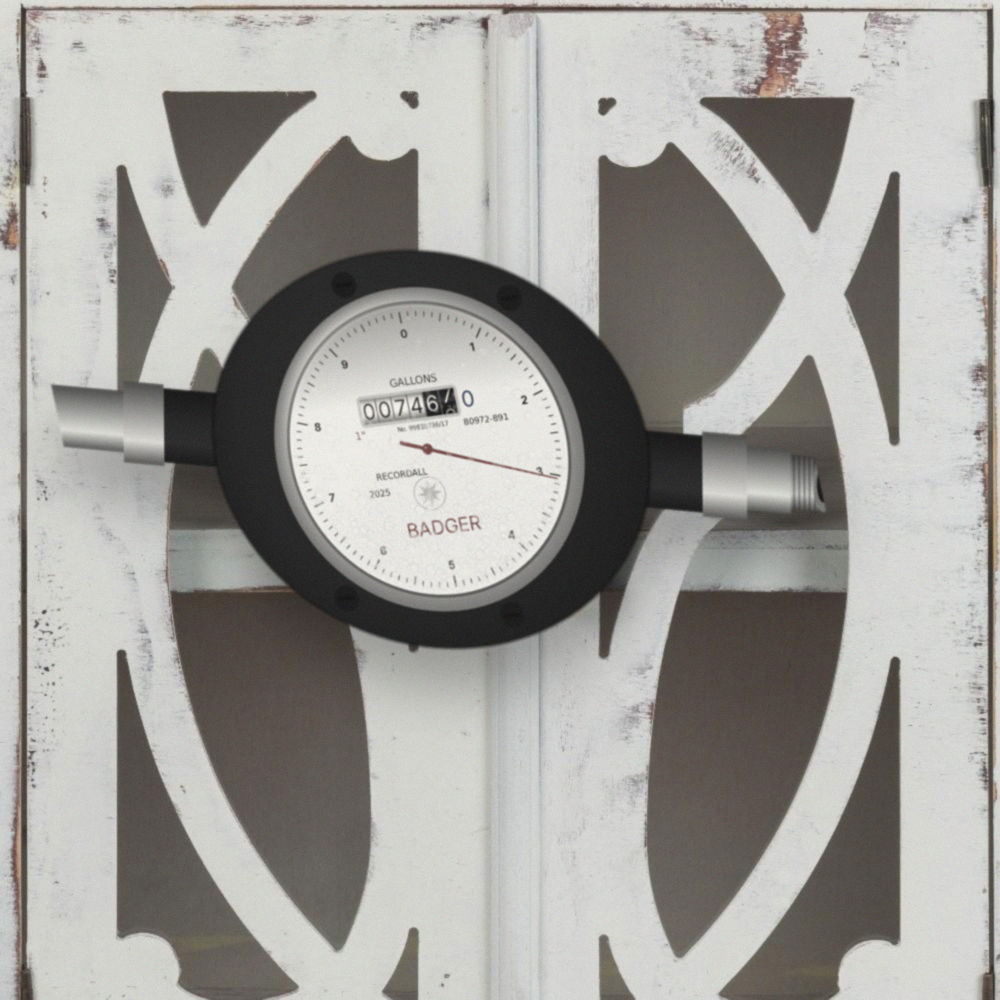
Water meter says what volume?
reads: 74673.0 gal
